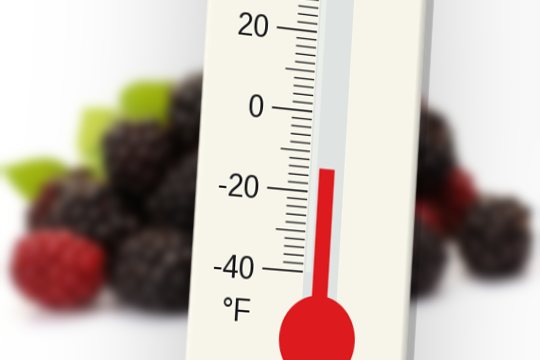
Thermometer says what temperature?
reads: -14 °F
